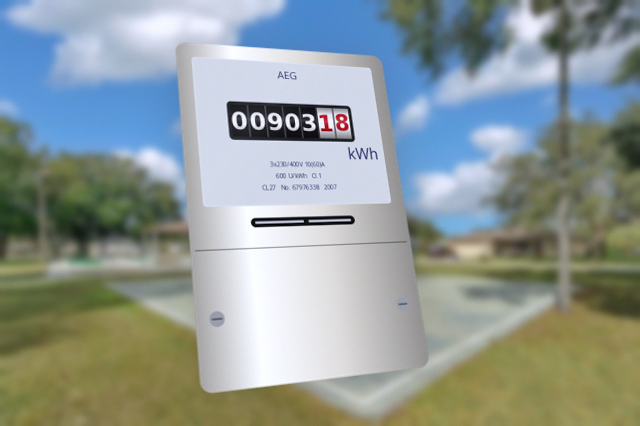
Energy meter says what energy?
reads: 903.18 kWh
